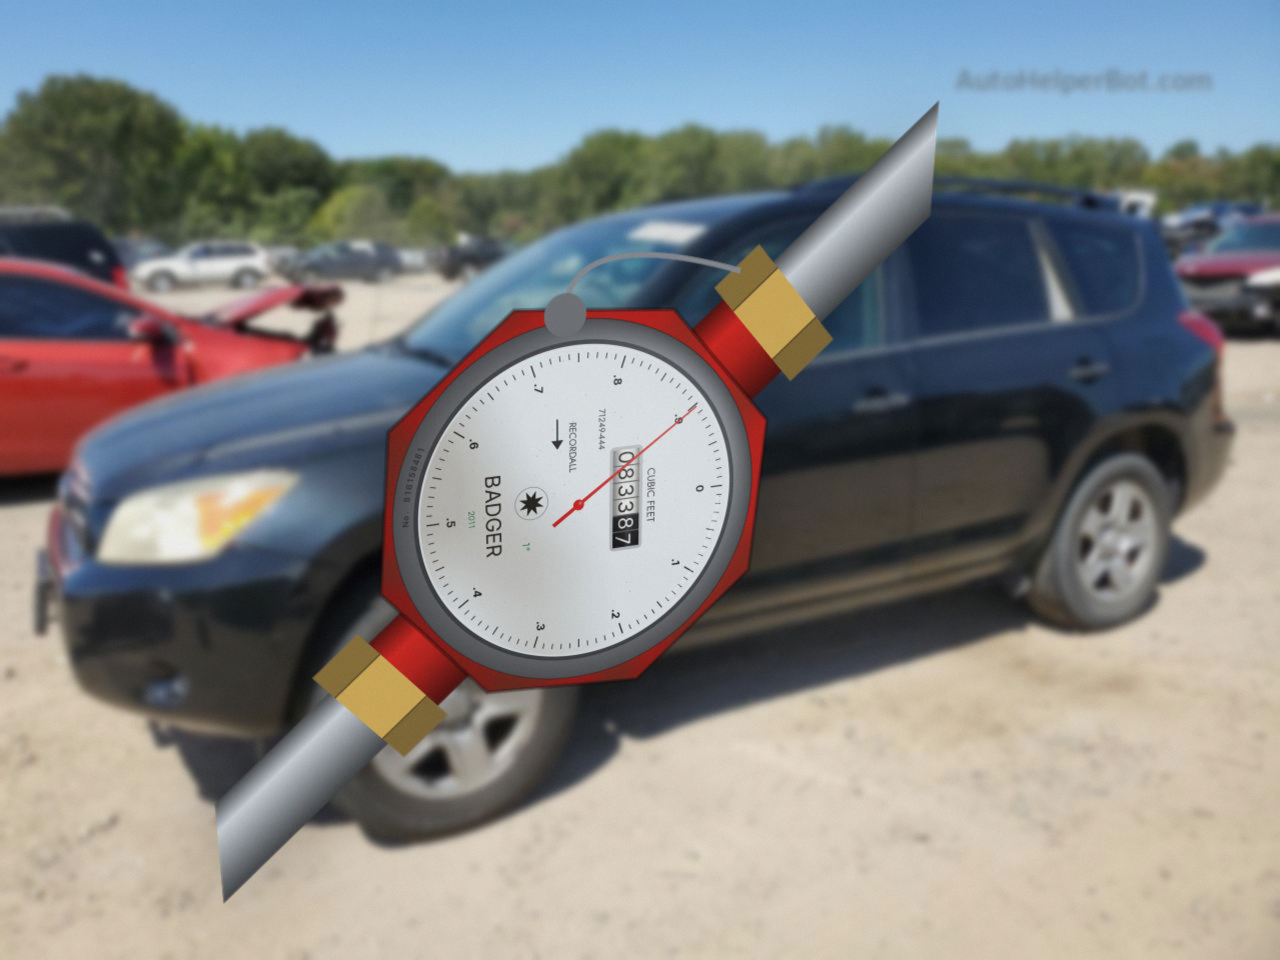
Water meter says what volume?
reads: 83386.90 ft³
